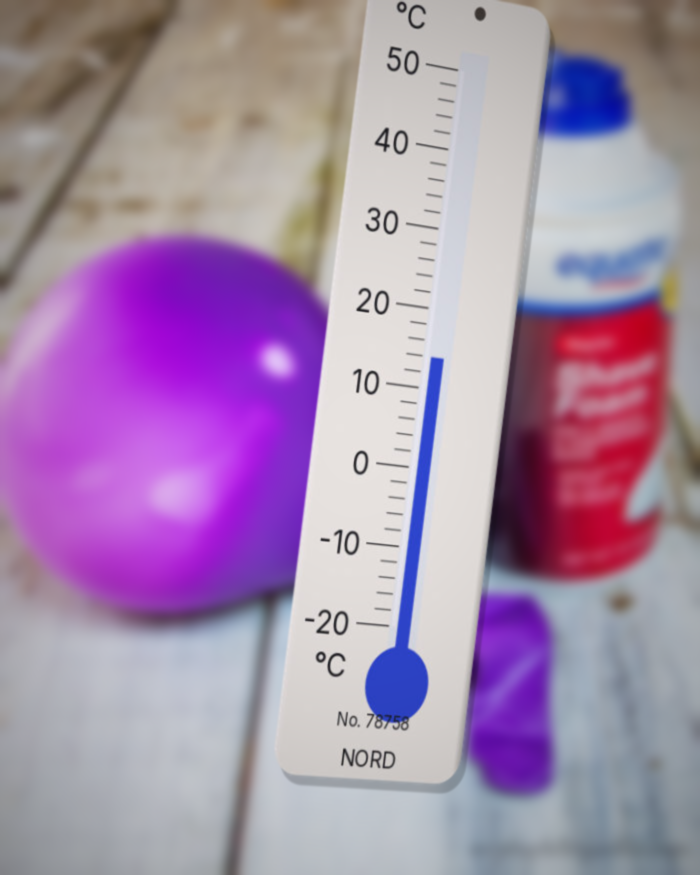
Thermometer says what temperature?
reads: 14 °C
